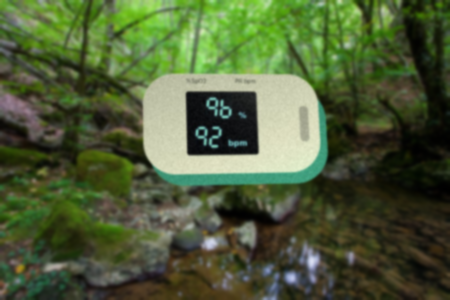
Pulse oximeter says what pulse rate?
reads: 92 bpm
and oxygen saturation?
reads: 96 %
